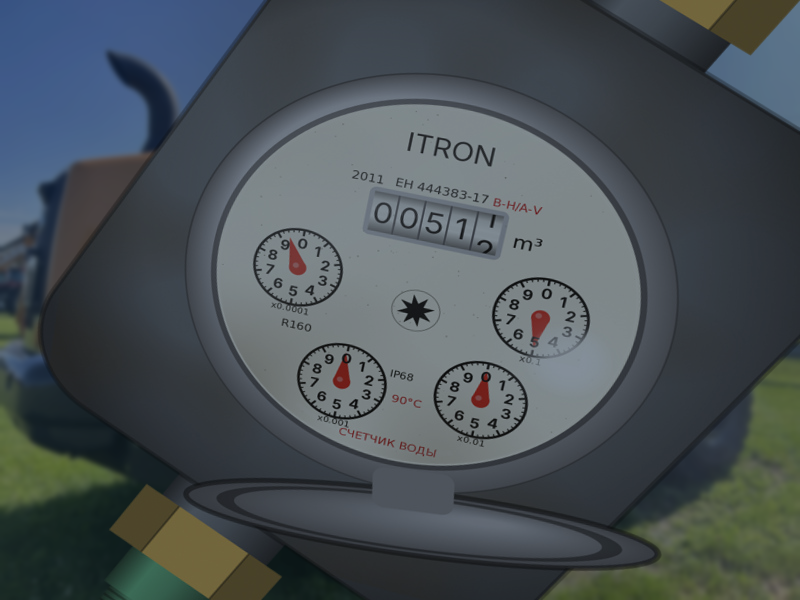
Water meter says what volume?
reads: 511.4999 m³
